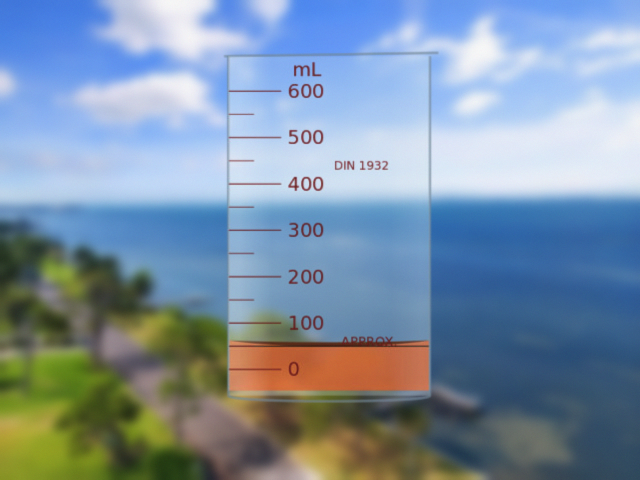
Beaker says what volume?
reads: 50 mL
